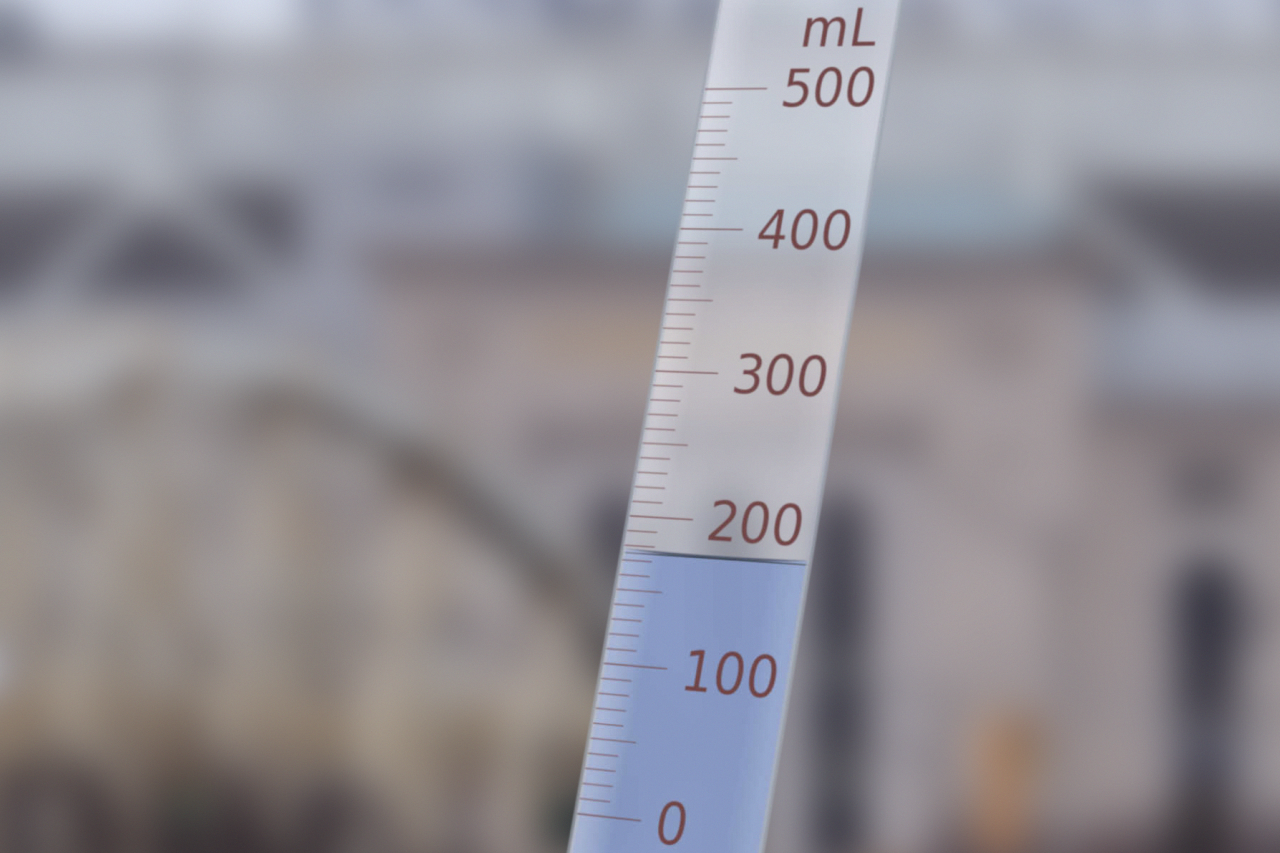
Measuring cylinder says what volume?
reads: 175 mL
